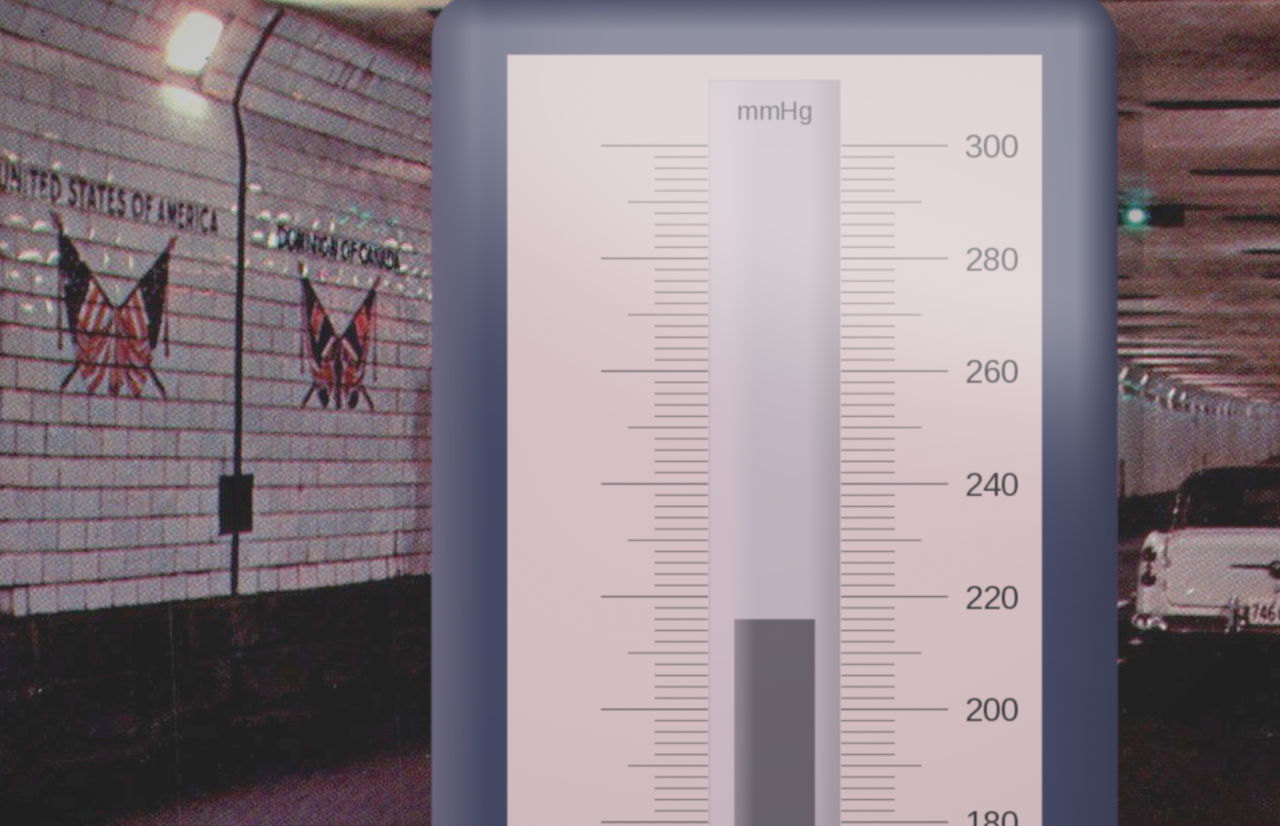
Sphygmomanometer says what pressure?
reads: 216 mmHg
